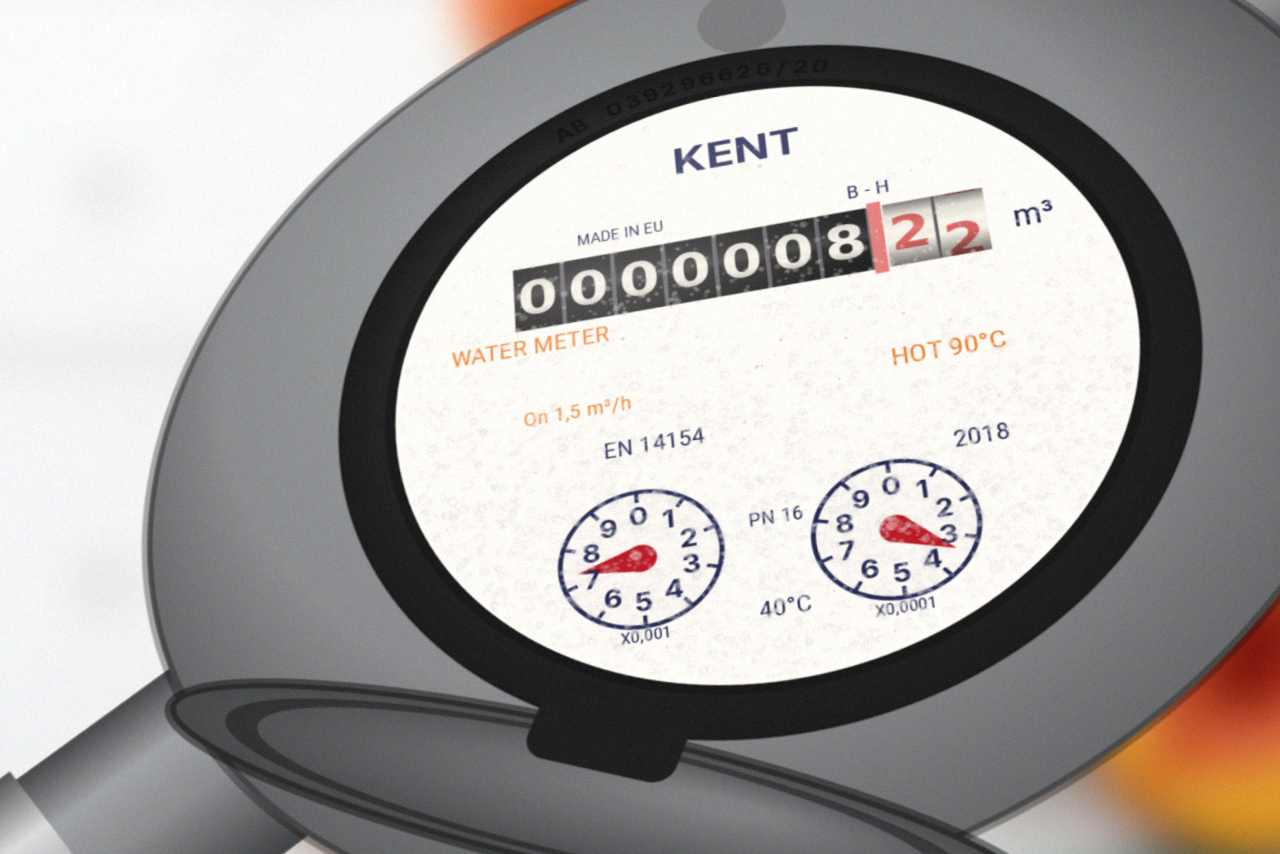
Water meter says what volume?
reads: 8.2173 m³
